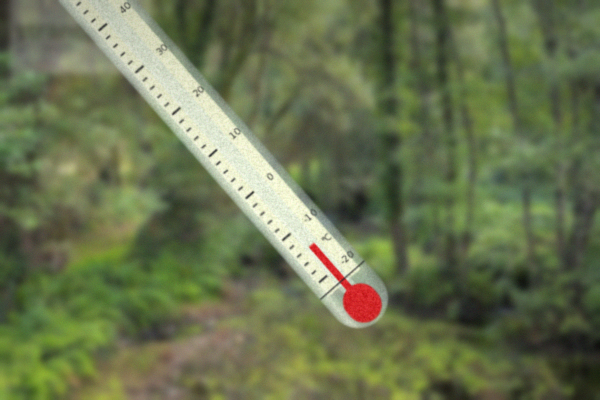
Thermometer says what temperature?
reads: -14 °C
